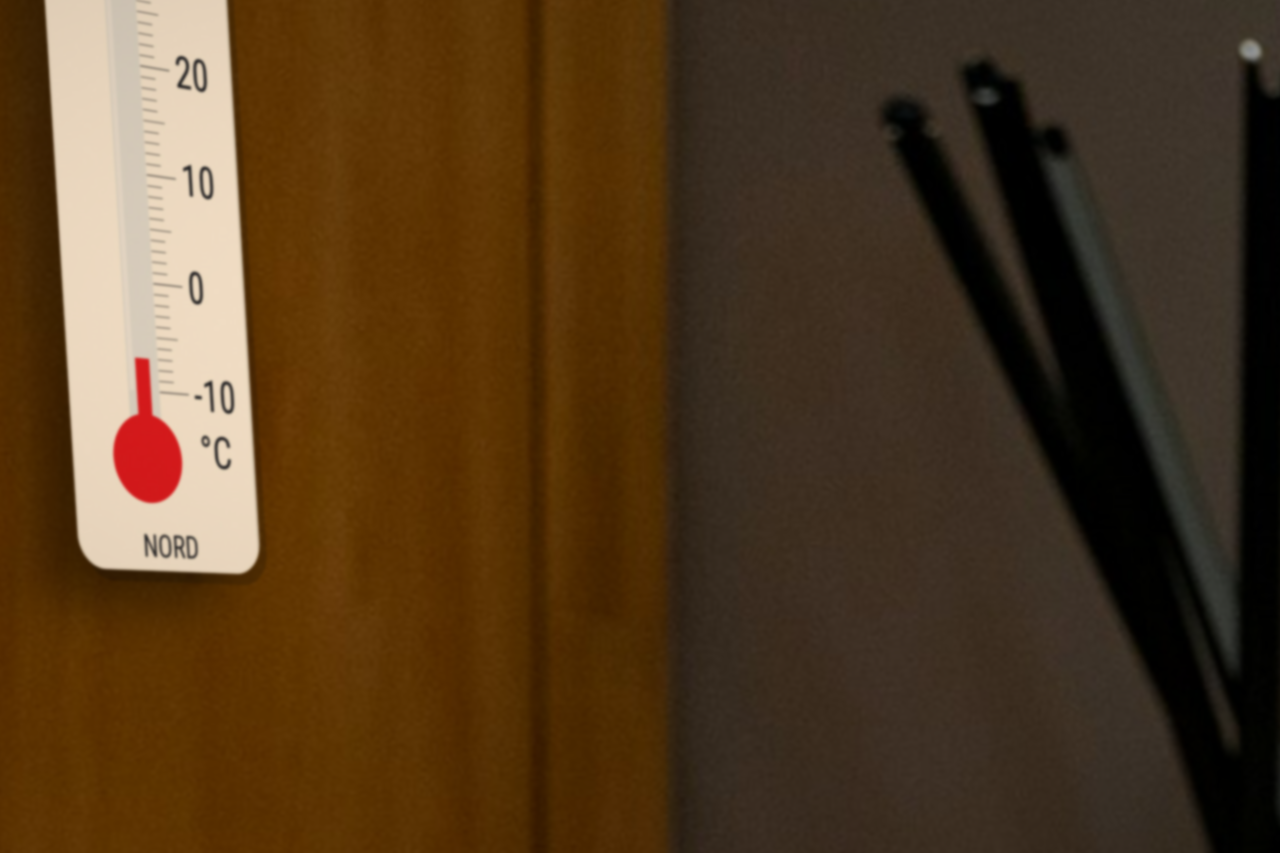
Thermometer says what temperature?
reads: -7 °C
